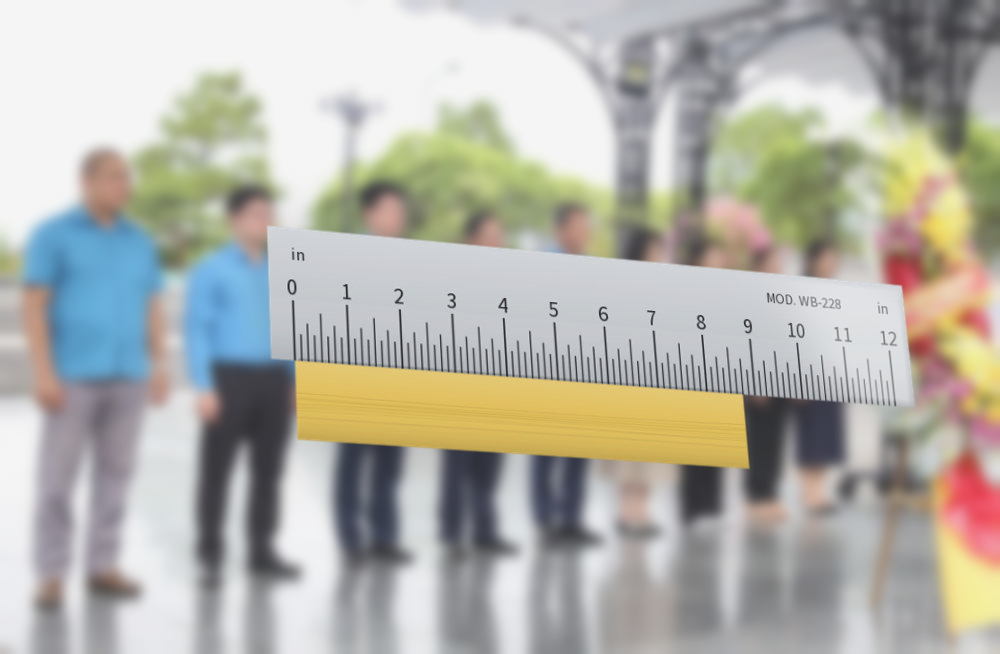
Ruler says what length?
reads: 8.75 in
